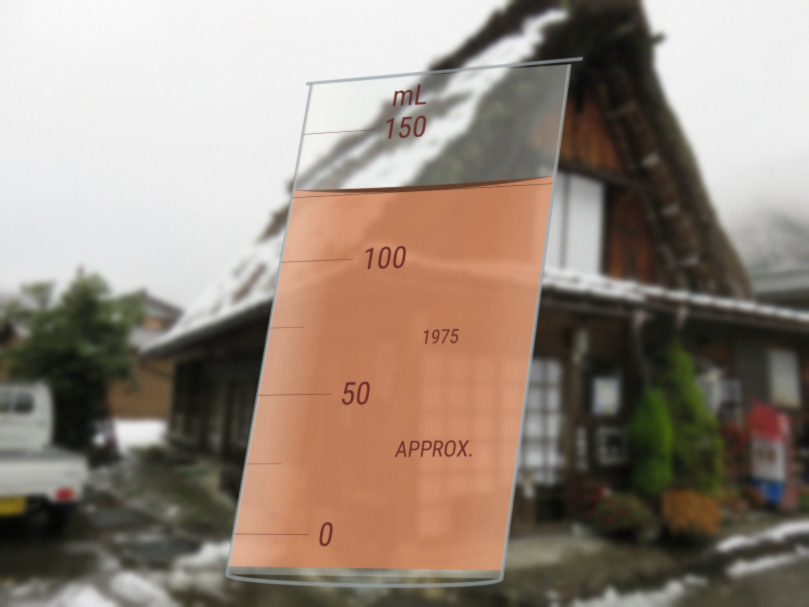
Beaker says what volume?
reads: 125 mL
